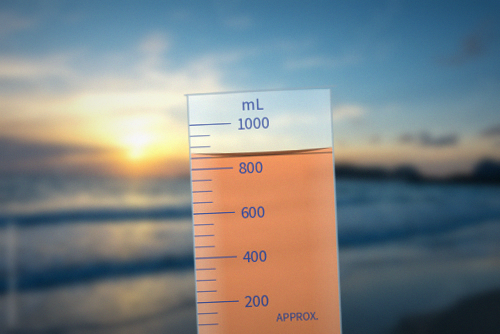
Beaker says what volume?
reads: 850 mL
